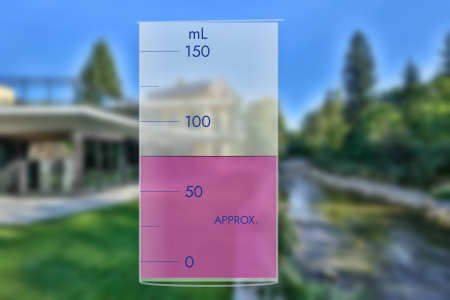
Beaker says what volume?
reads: 75 mL
